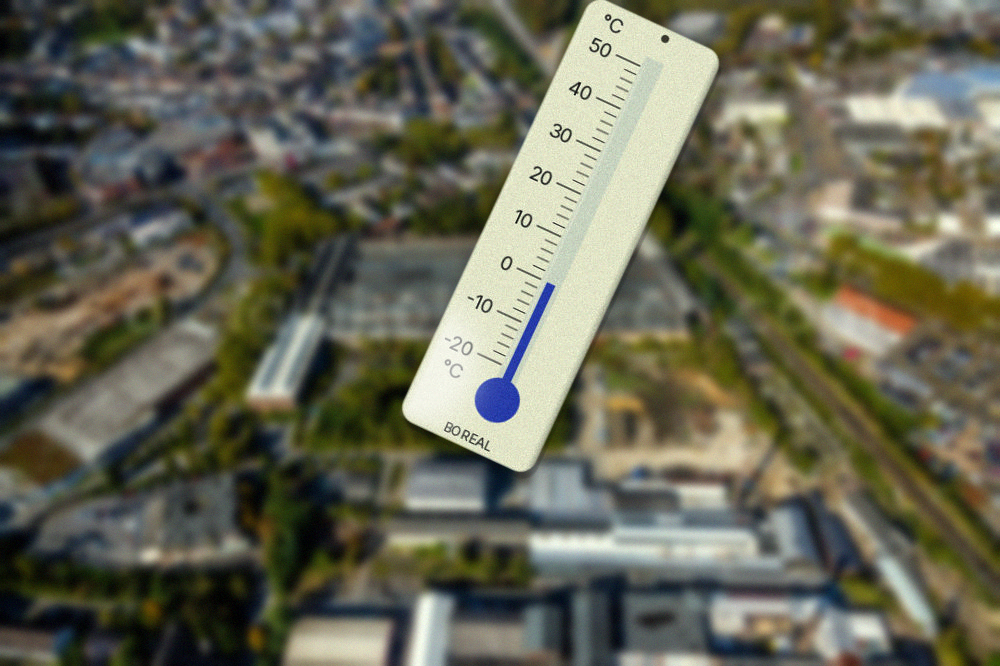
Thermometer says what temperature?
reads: 0 °C
